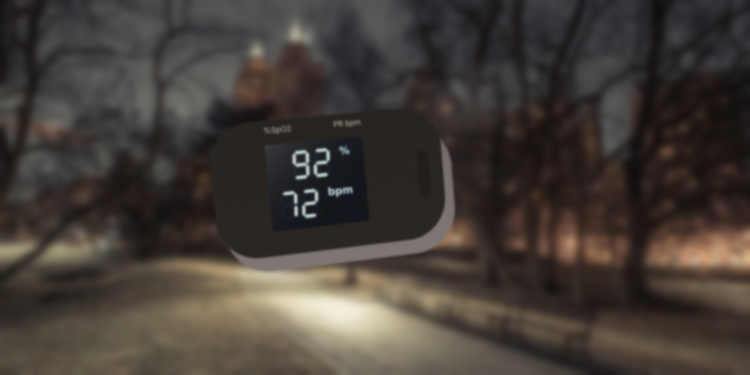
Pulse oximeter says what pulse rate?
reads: 72 bpm
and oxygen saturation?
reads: 92 %
